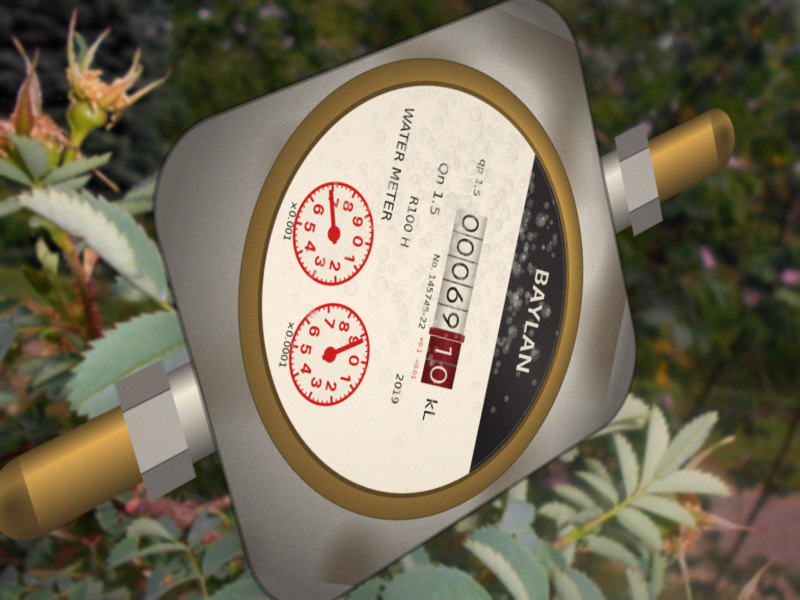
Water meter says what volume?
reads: 69.1069 kL
